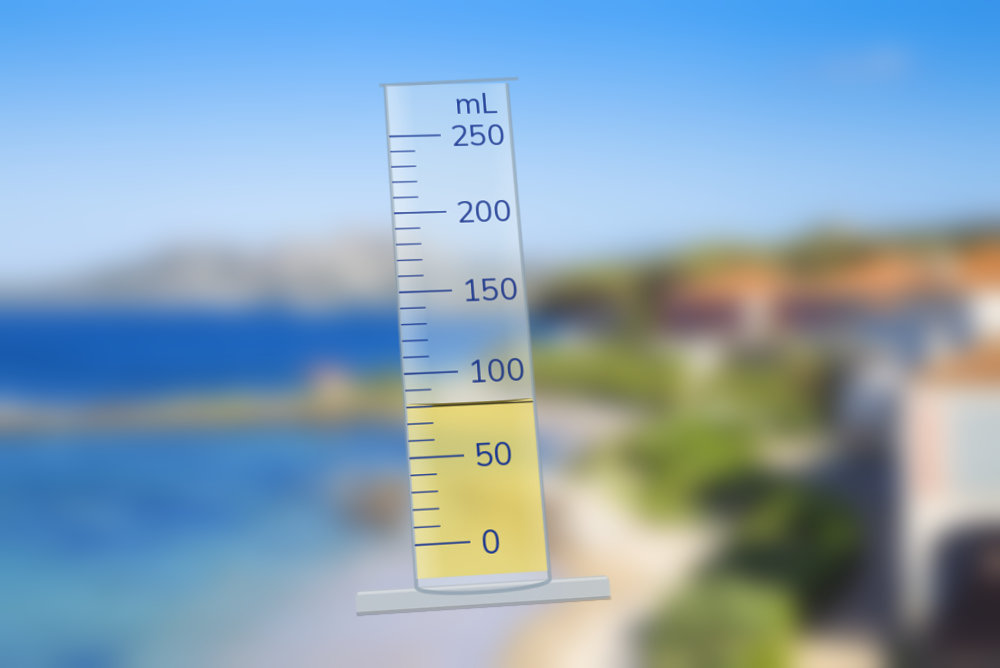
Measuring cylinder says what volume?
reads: 80 mL
